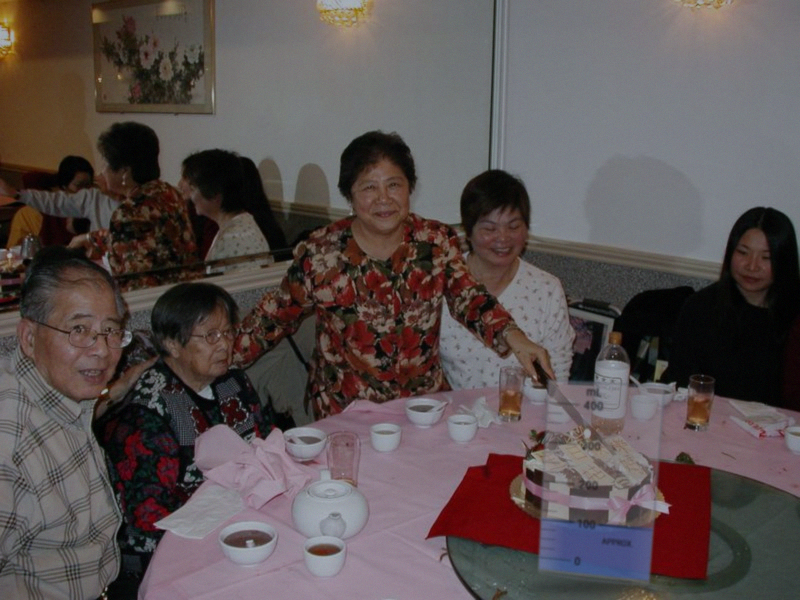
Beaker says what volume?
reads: 100 mL
